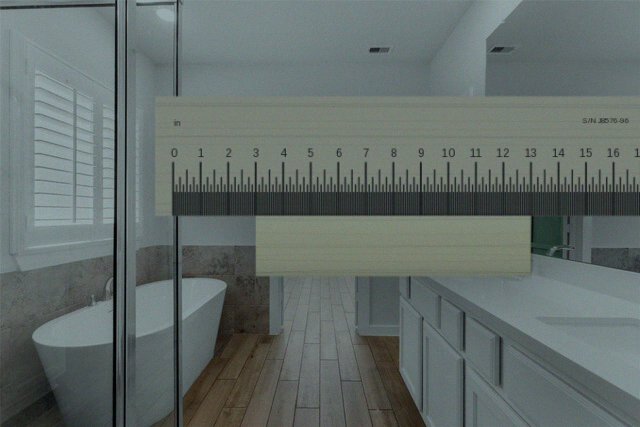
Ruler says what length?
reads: 10 in
